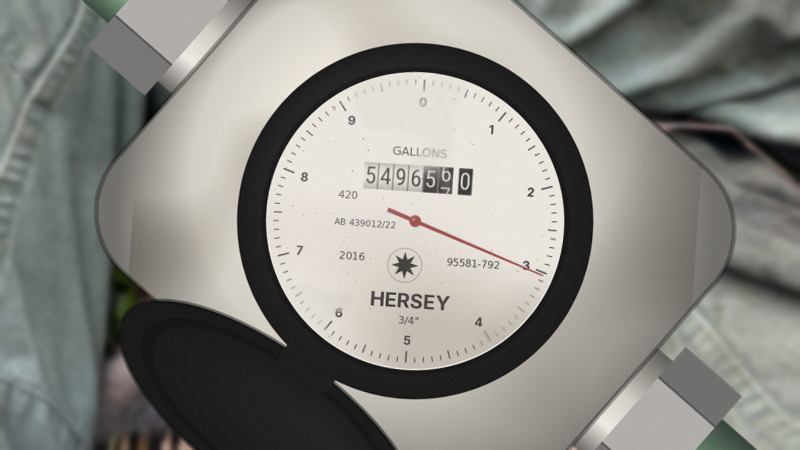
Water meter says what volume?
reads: 5496563.0 gal
